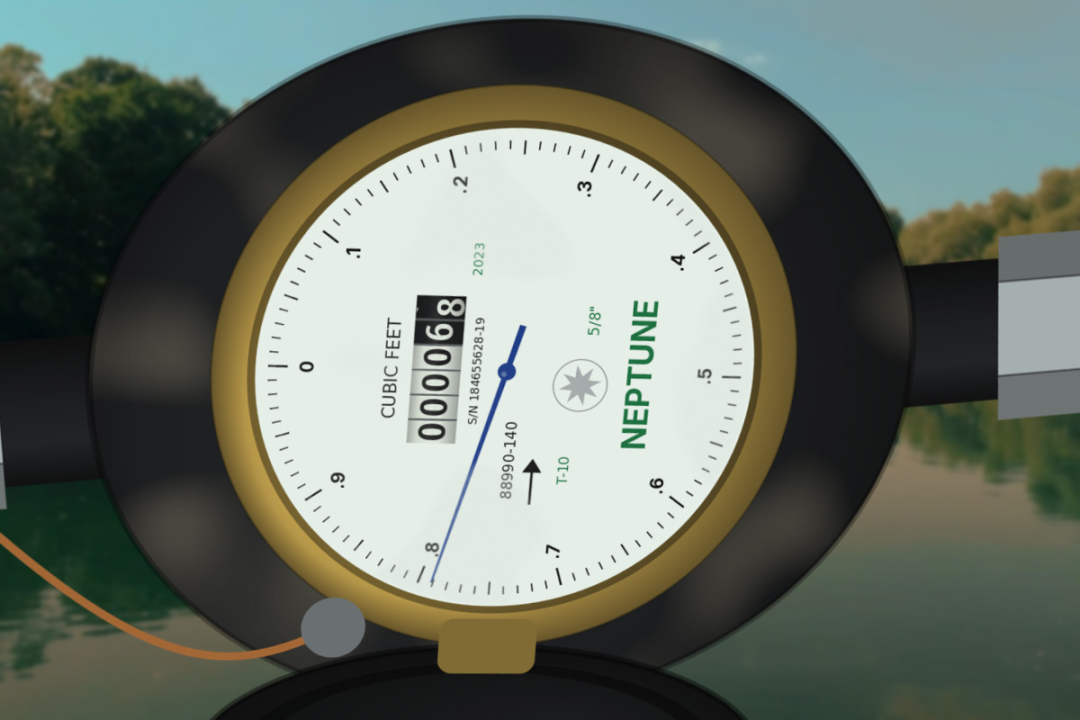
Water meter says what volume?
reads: 67.79 ft³
